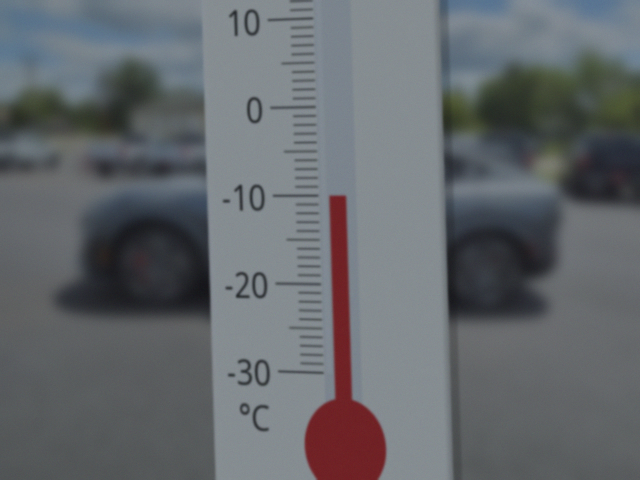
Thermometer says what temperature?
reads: -10 °C
